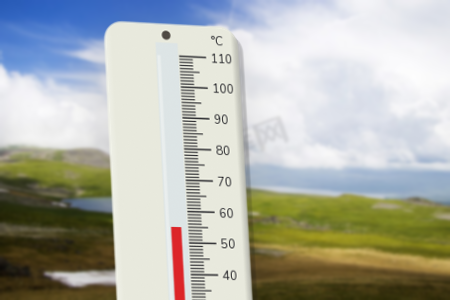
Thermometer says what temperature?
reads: 55 °C
